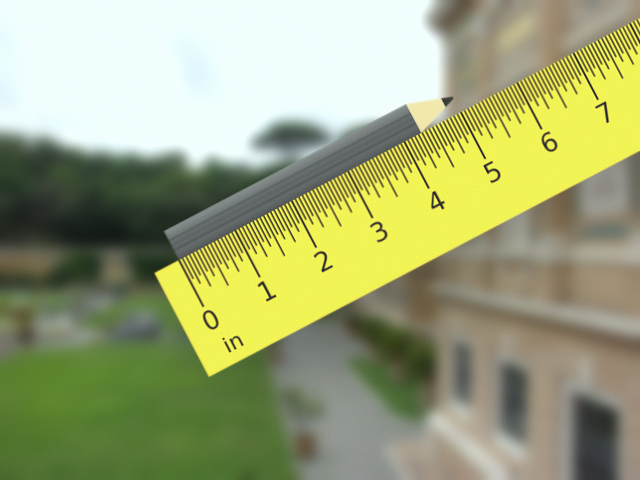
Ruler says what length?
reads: 5 in
